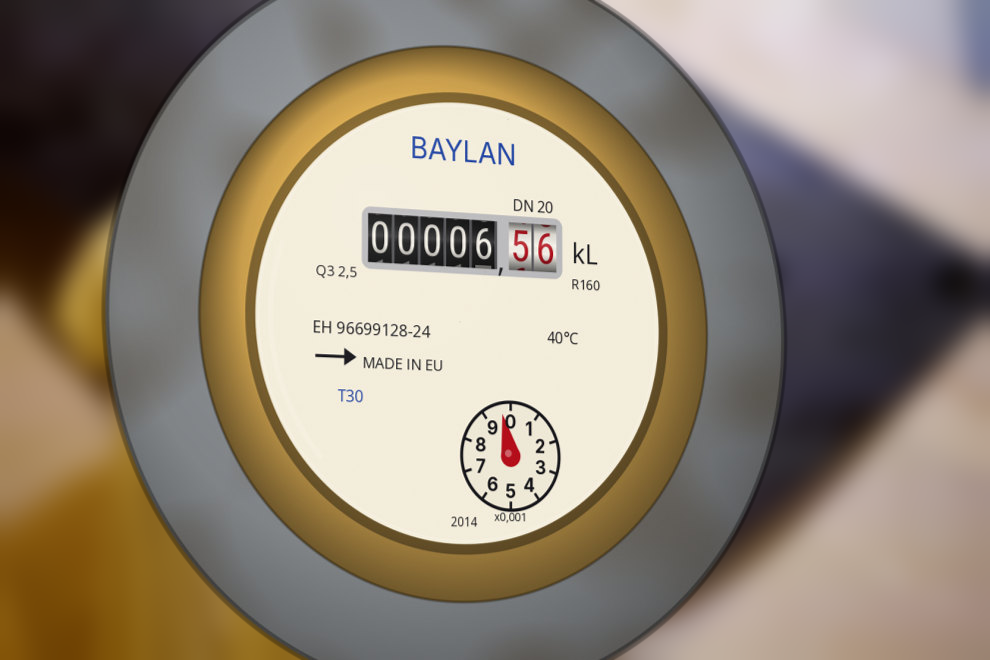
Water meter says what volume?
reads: 6.559 kL
